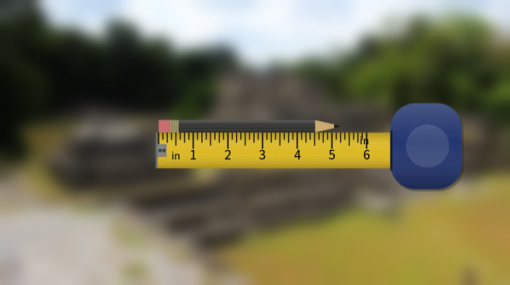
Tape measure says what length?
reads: 5.25 in
